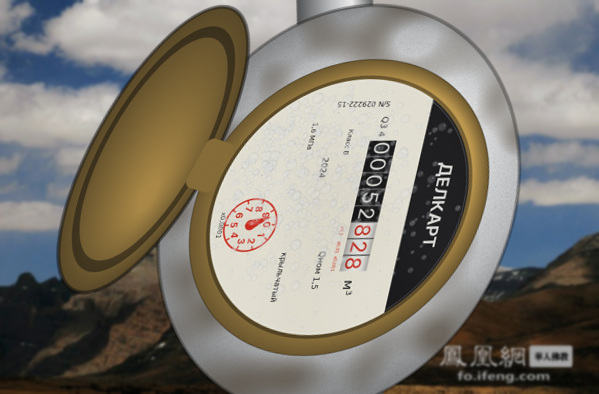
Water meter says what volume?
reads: 52.8279 m³
